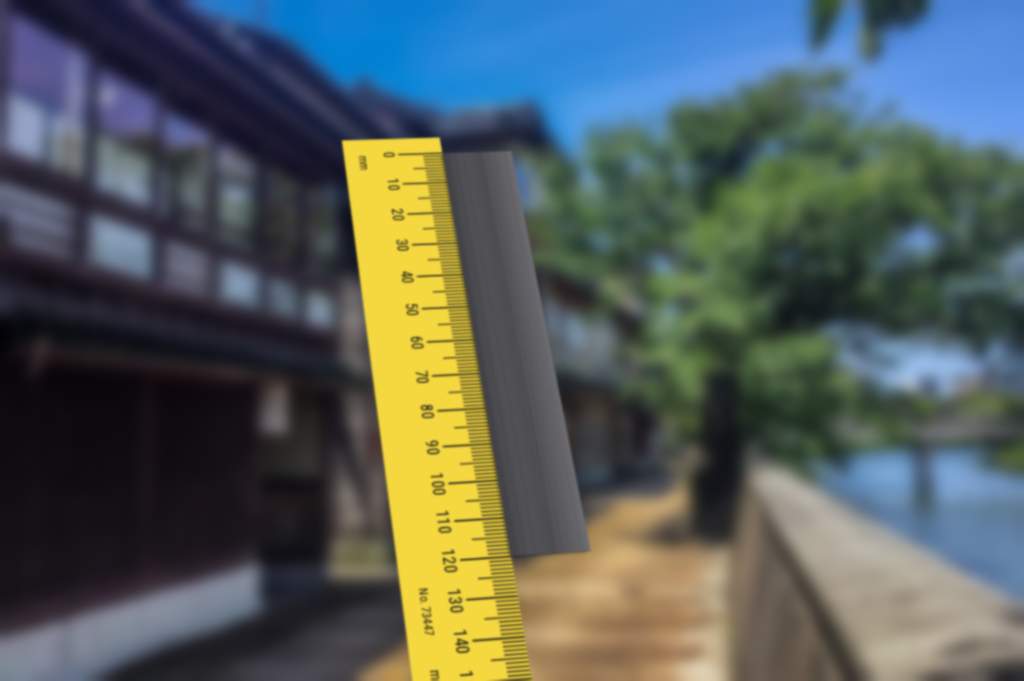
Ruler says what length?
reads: 120 mm
